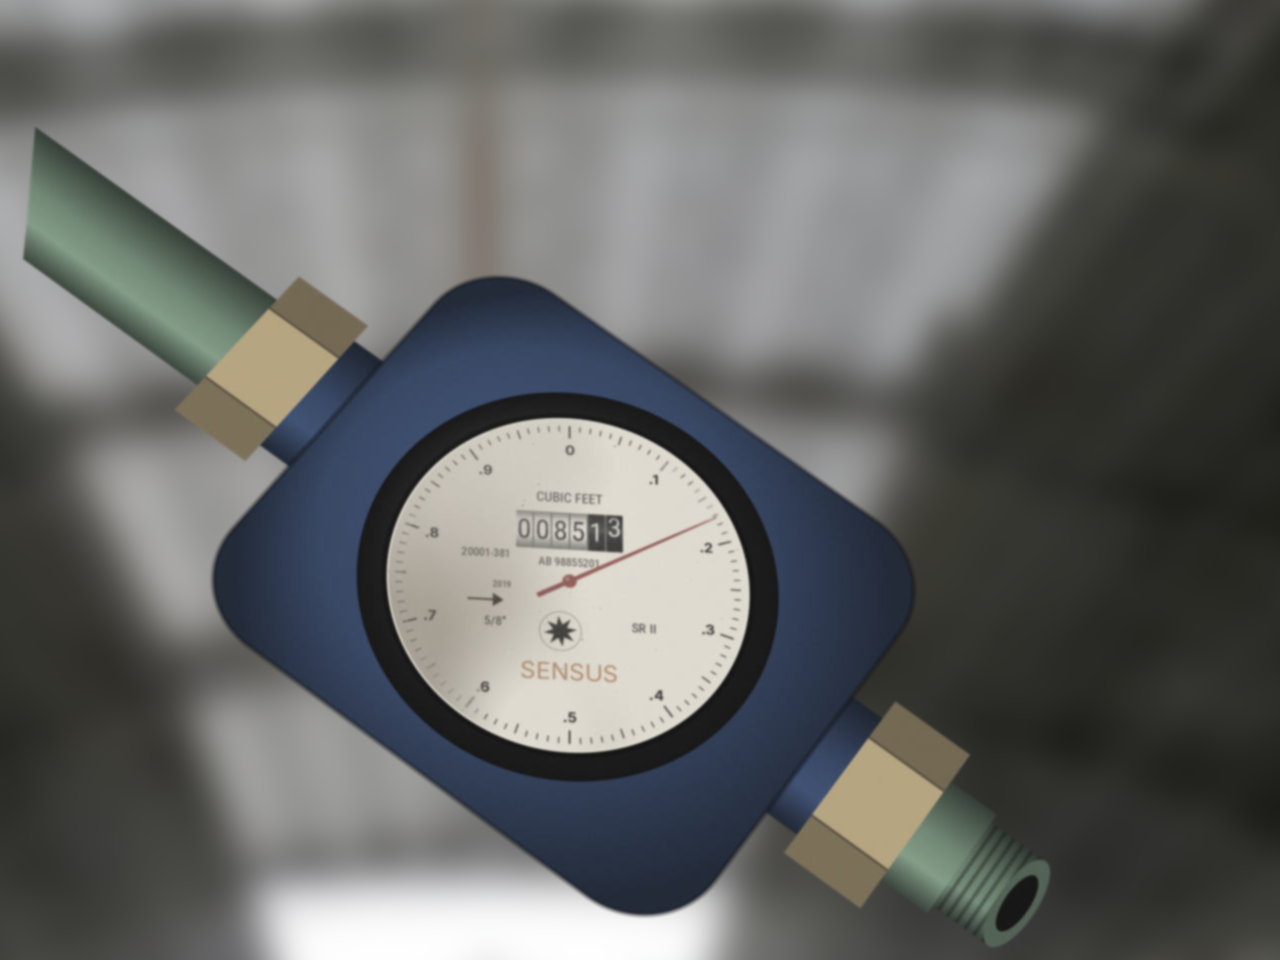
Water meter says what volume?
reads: 8513.17 ft³
